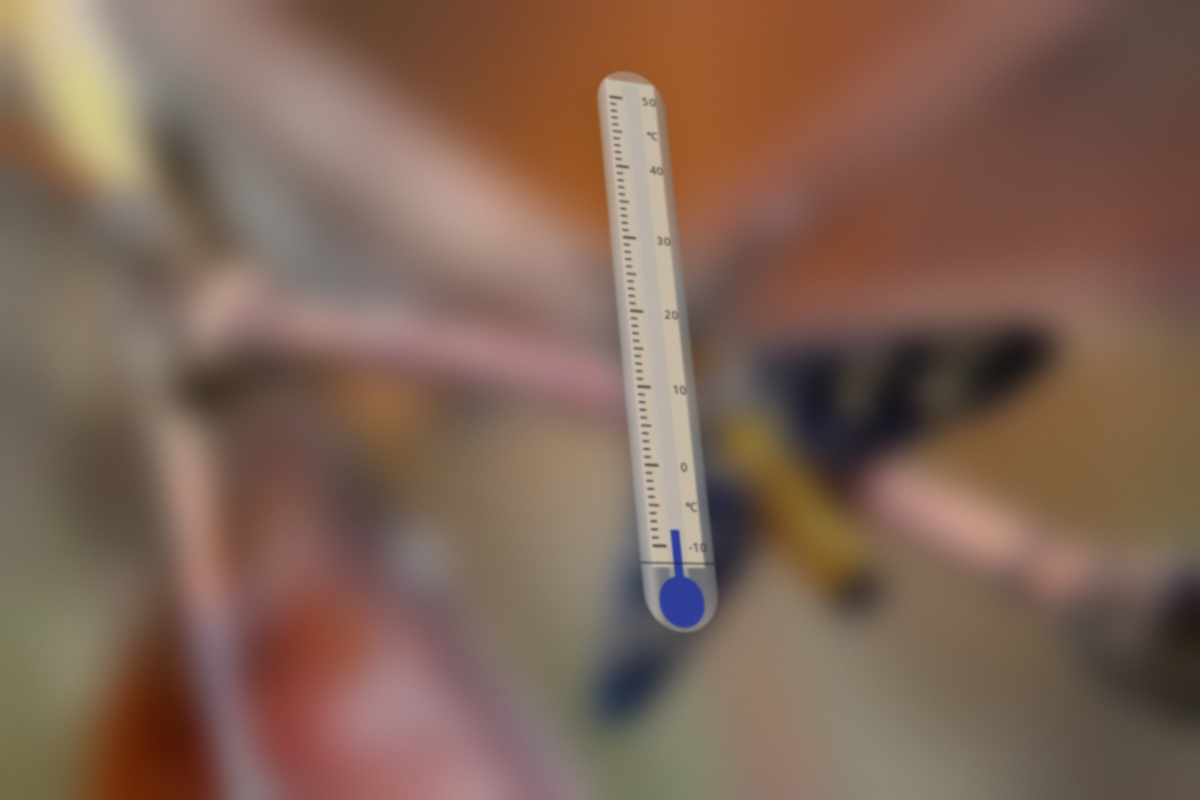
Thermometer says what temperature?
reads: -8 °C
